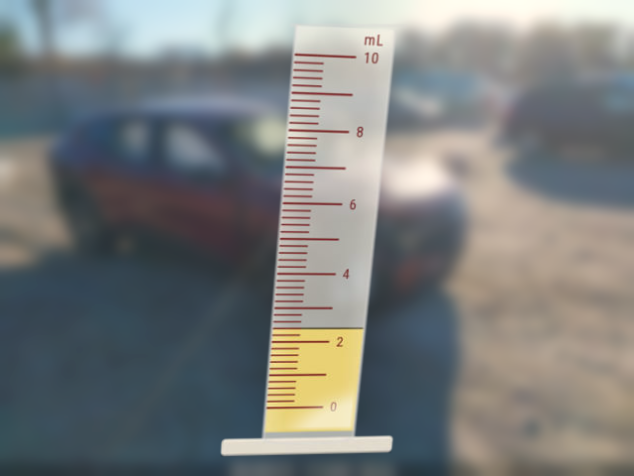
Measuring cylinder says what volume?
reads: 2.4 mL
